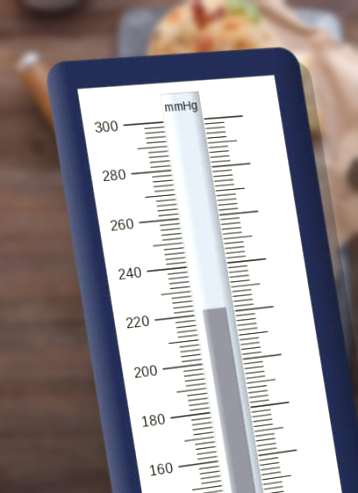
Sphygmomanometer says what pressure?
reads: 222 mmHg
